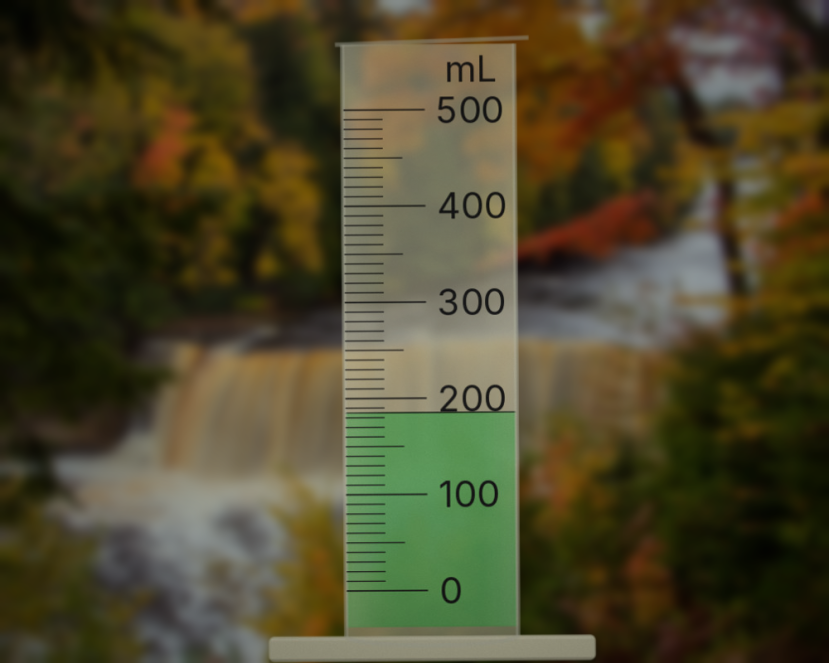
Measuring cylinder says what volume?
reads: 185 mL
